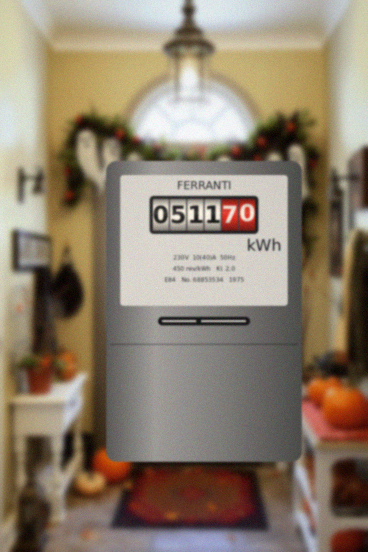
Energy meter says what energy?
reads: 511.70 kWh
